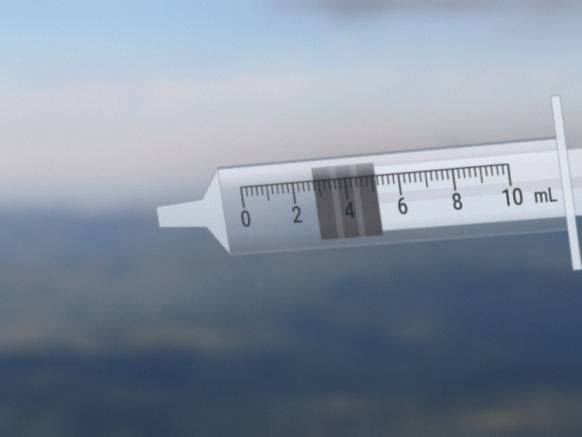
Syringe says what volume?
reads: 2.8 mL
